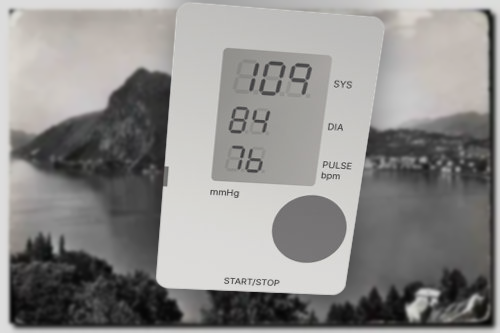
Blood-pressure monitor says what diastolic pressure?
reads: 84 mmHg
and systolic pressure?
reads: 109 mmHg
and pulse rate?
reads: 76 bpm
